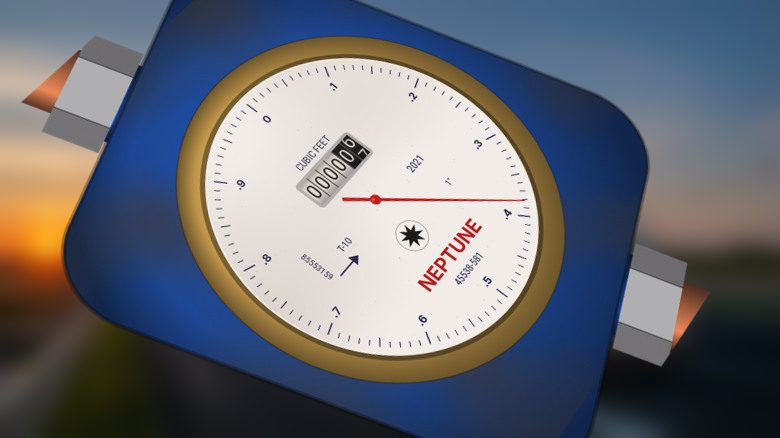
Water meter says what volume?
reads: 6.38 ft³
